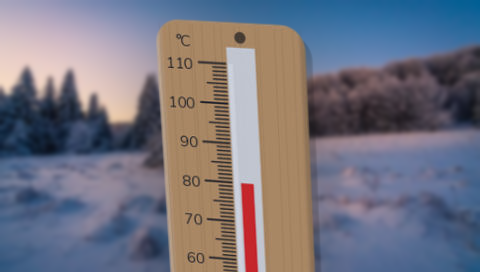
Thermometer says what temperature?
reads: 80 °C
